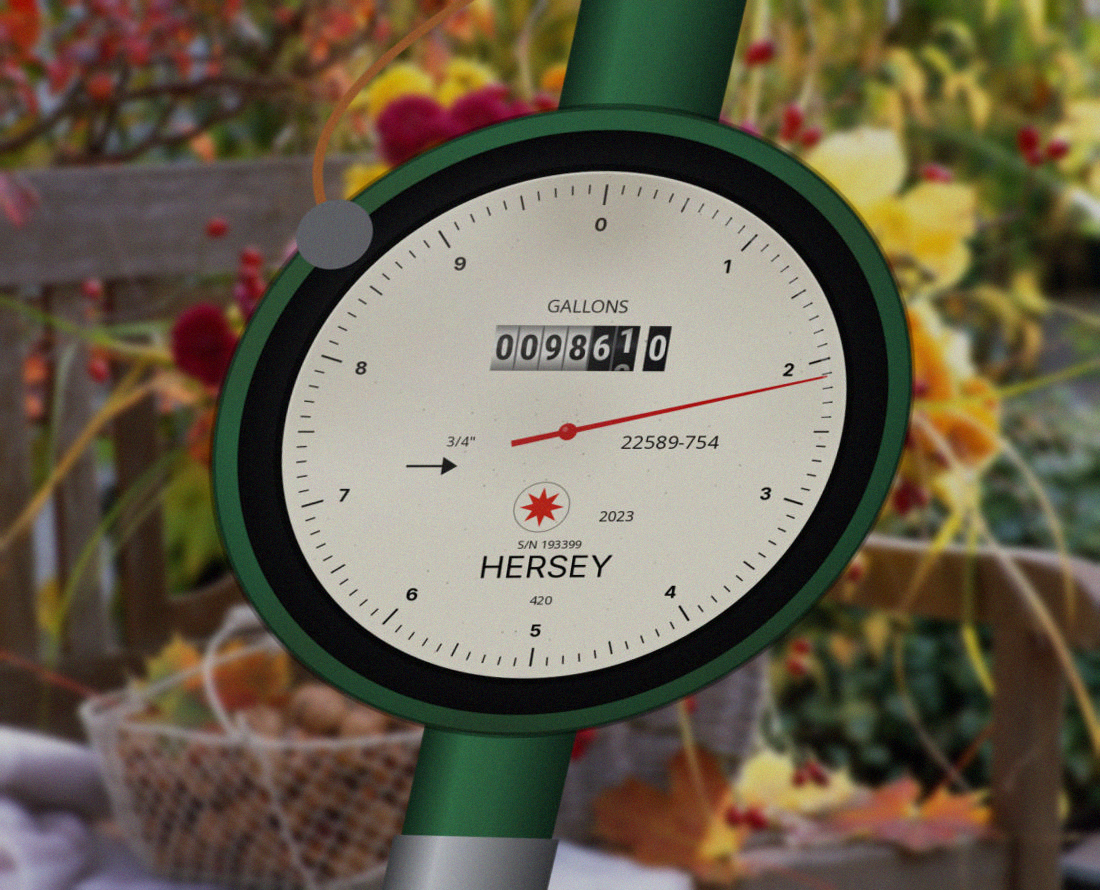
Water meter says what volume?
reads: 98612.1 gal
